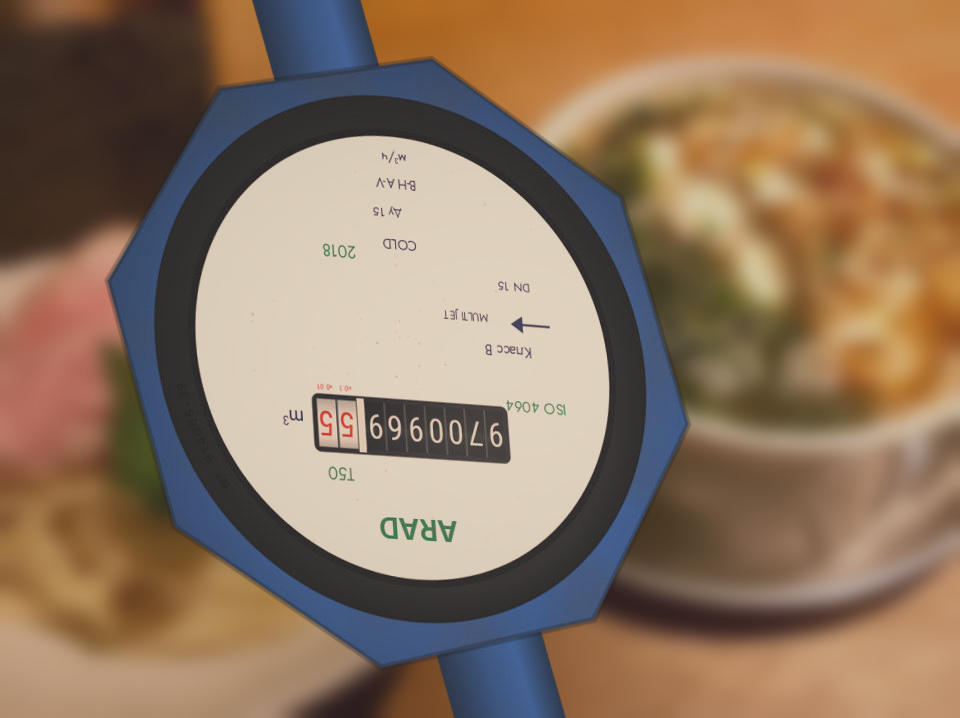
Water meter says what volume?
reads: 9700969.55 m³
